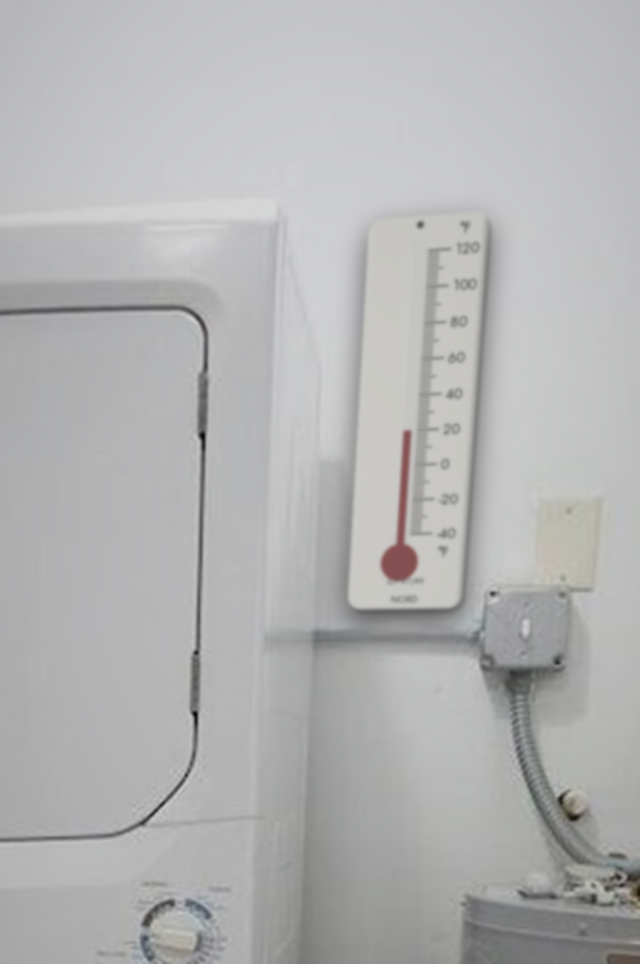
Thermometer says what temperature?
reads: 20 °F
